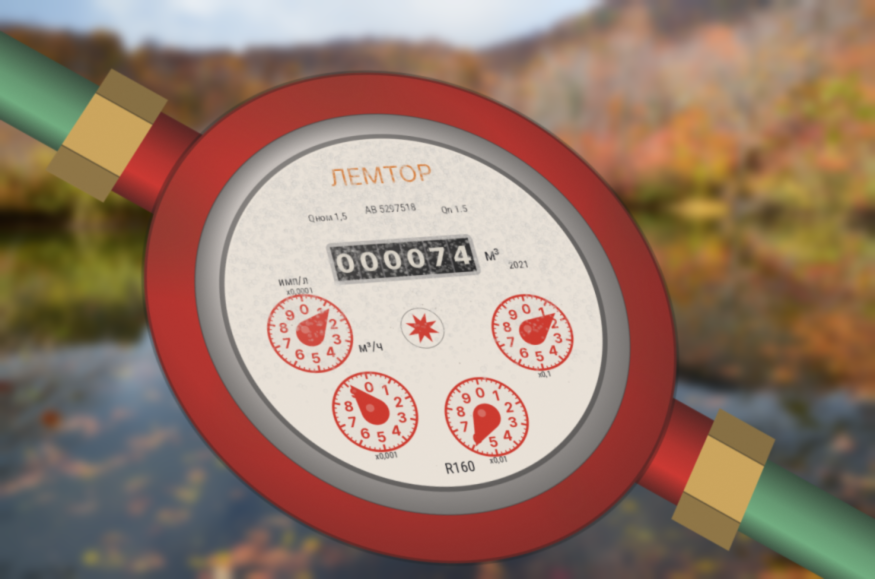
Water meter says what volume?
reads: 74.1591 m³
